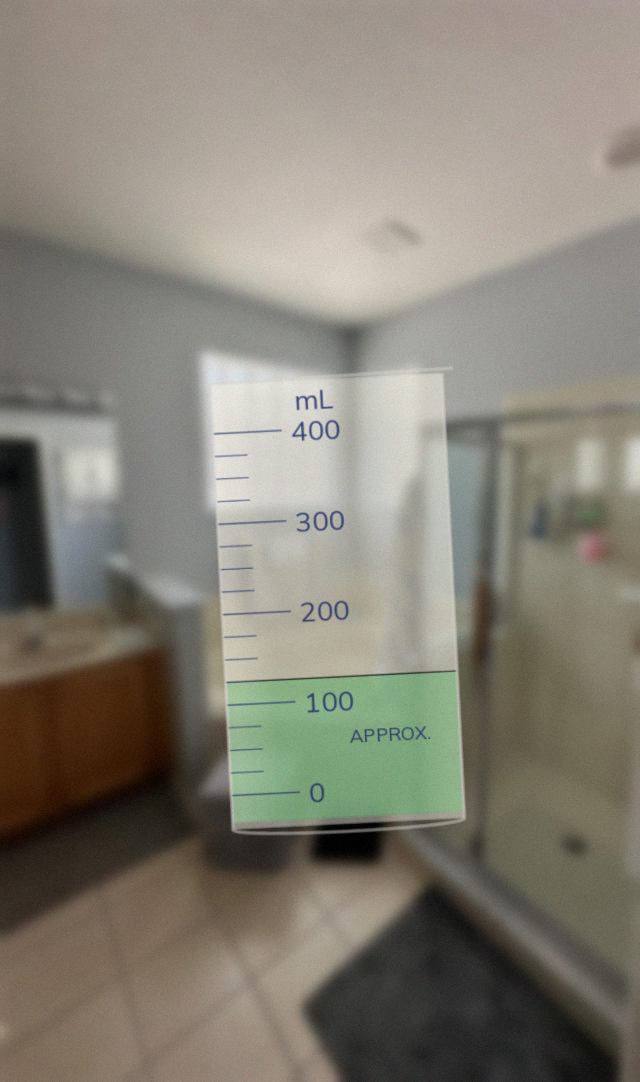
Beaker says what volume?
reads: 125 mL
